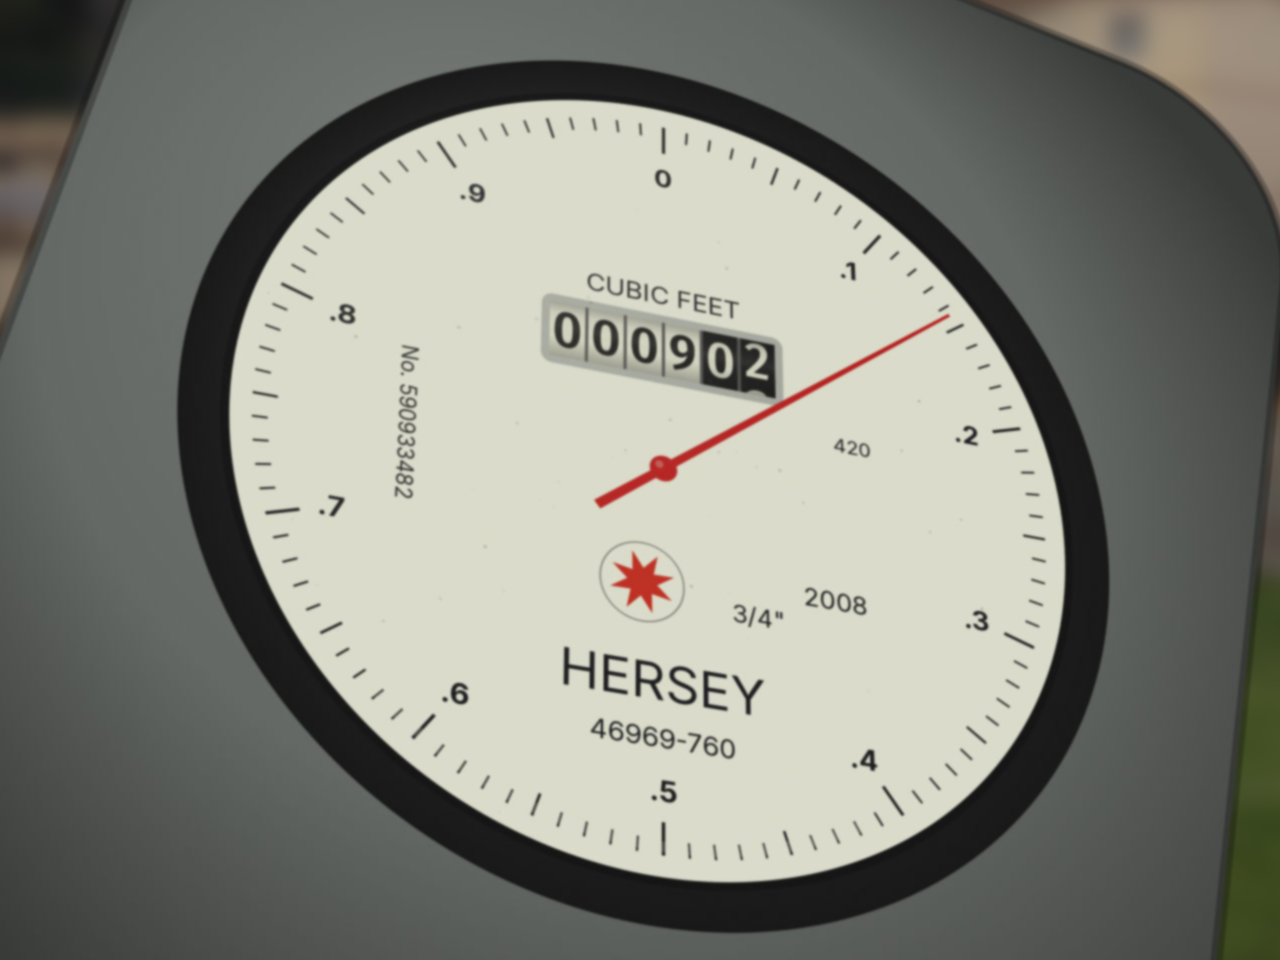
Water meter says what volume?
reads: 902.14 ft³
